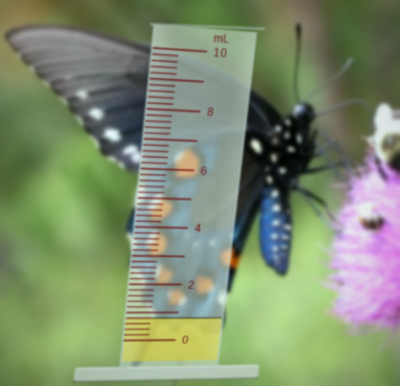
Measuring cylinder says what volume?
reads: 0.8 mL
